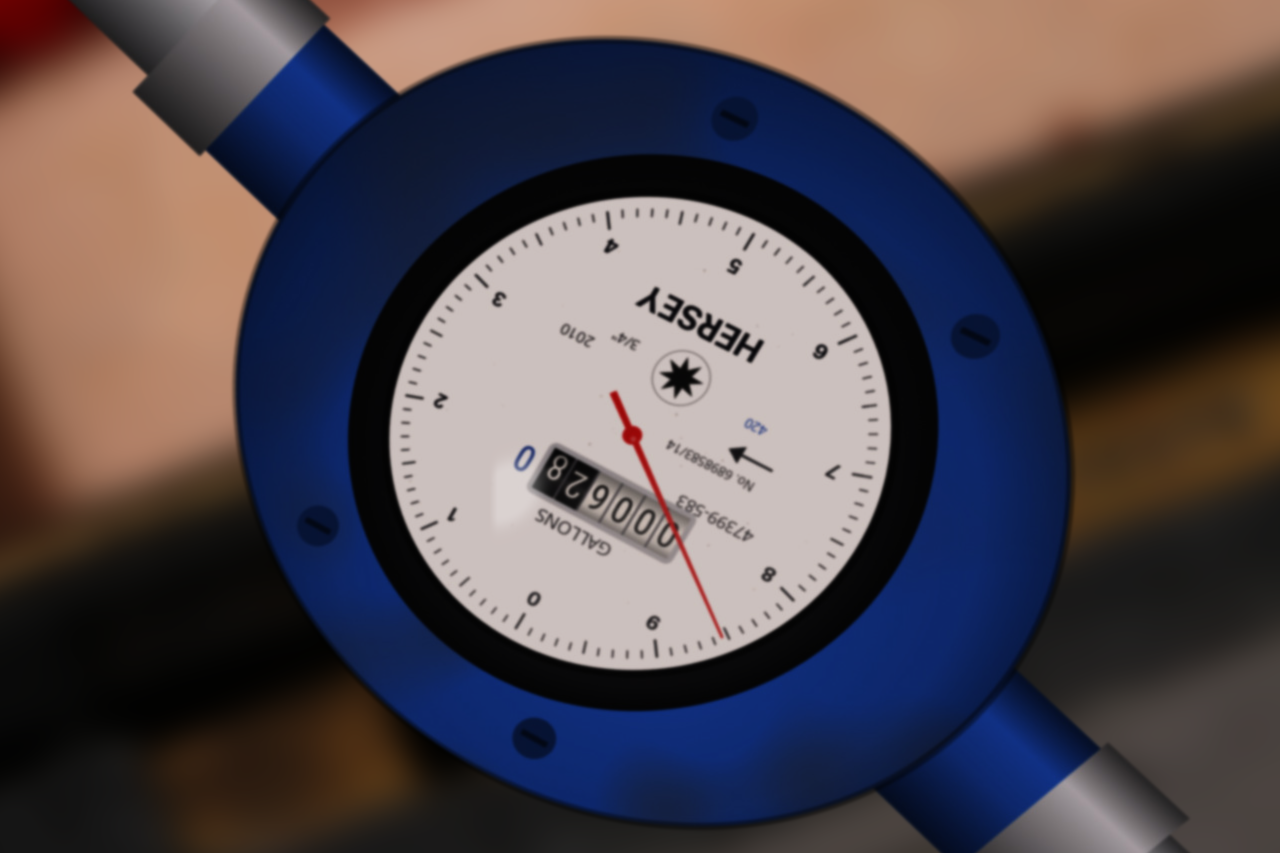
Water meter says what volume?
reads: 6278.5 gal
